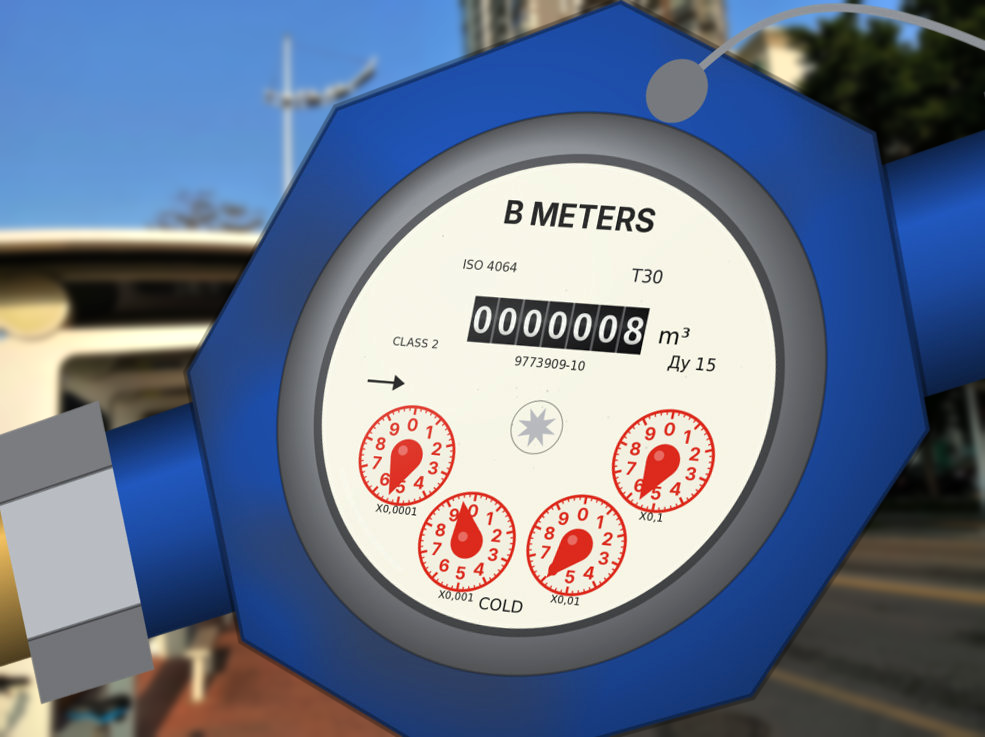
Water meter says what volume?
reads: 8.5595 m³
